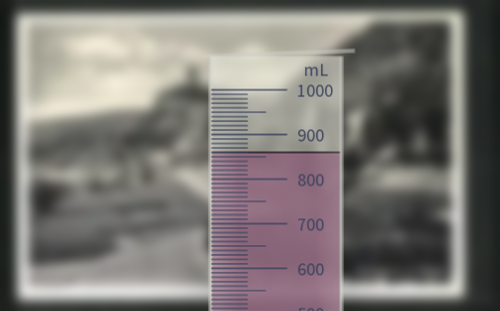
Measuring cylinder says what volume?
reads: 860 mL
